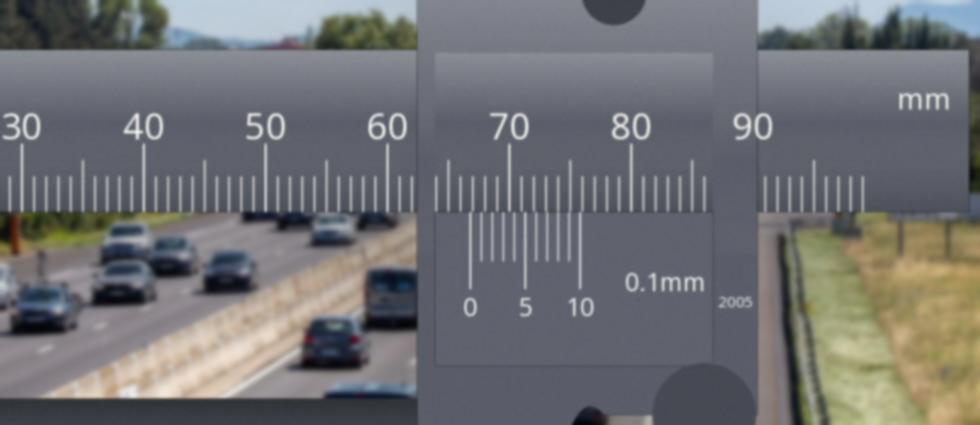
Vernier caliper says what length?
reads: 66.8 mm
